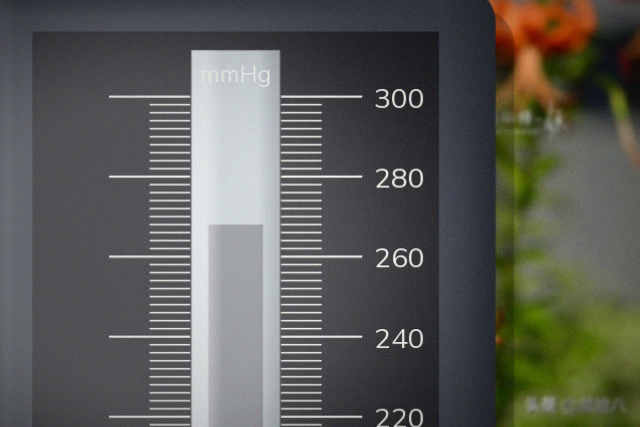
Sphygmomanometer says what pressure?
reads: 268 mmHg
